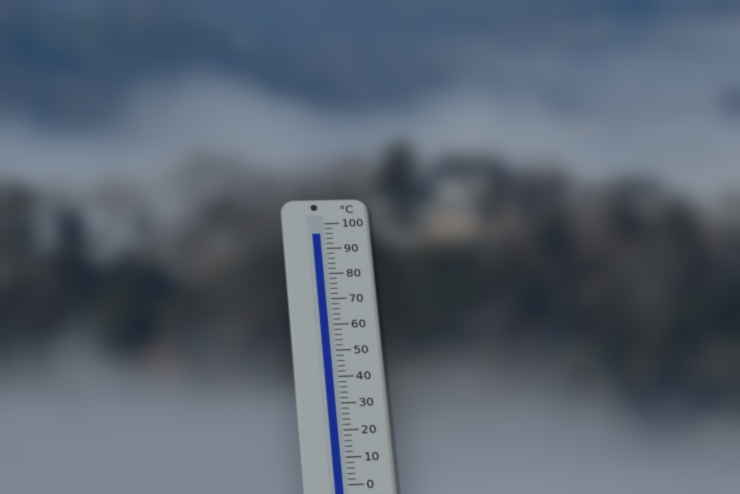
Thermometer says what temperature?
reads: 96 °C
